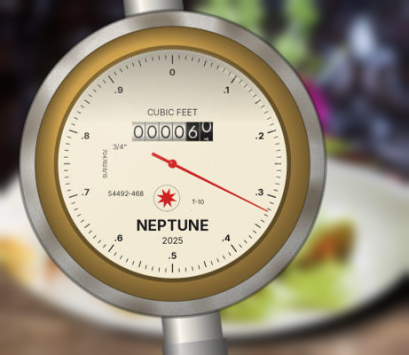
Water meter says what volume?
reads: 60.32 ft³
